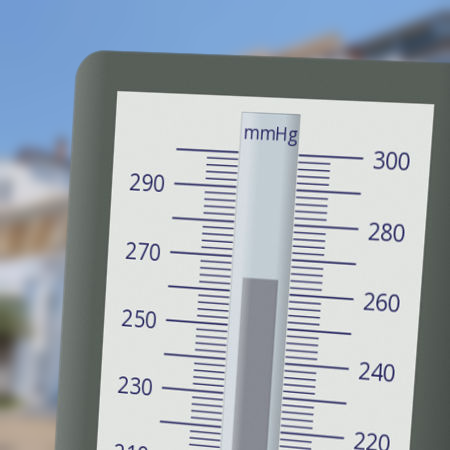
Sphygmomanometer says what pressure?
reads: 264 mmHg
